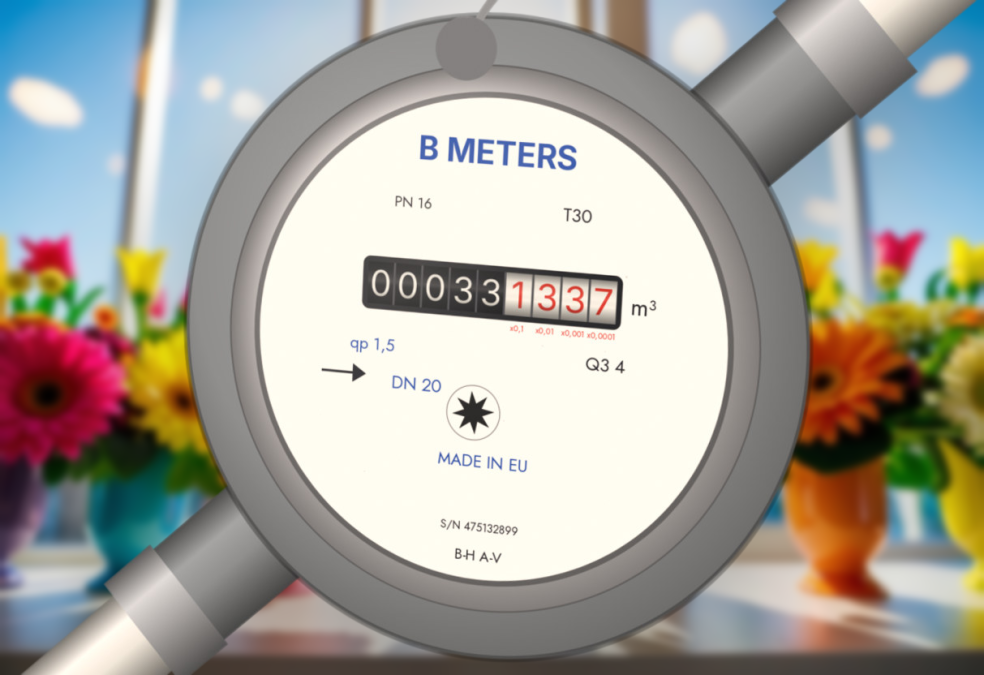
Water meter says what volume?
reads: 33.1337 m³
